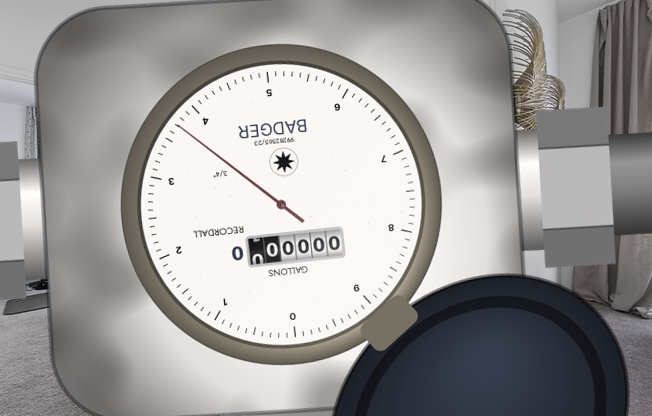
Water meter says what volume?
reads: 3.7 gal
